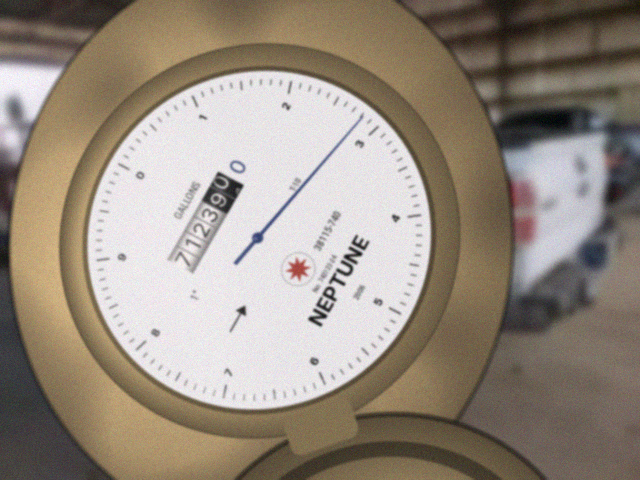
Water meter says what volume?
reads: 7123902.8 gal
